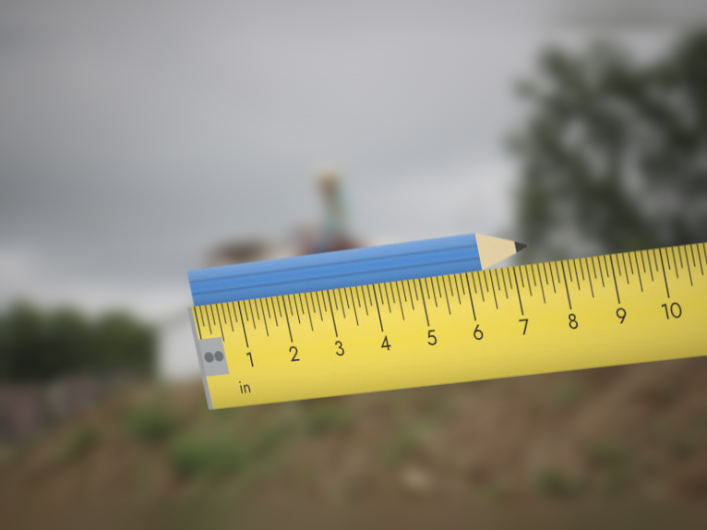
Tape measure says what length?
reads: 7.375 in
